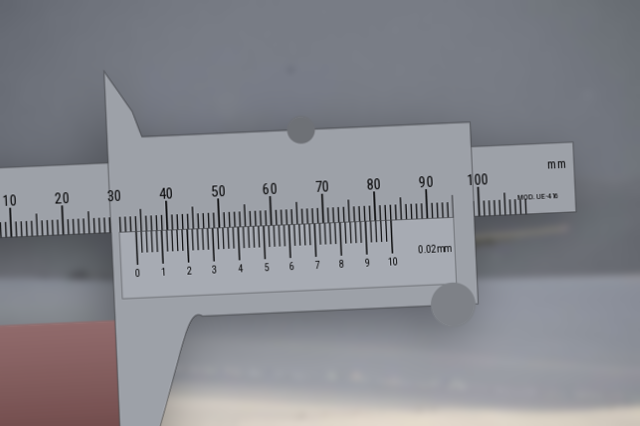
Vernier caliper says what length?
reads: 34.0 mm
